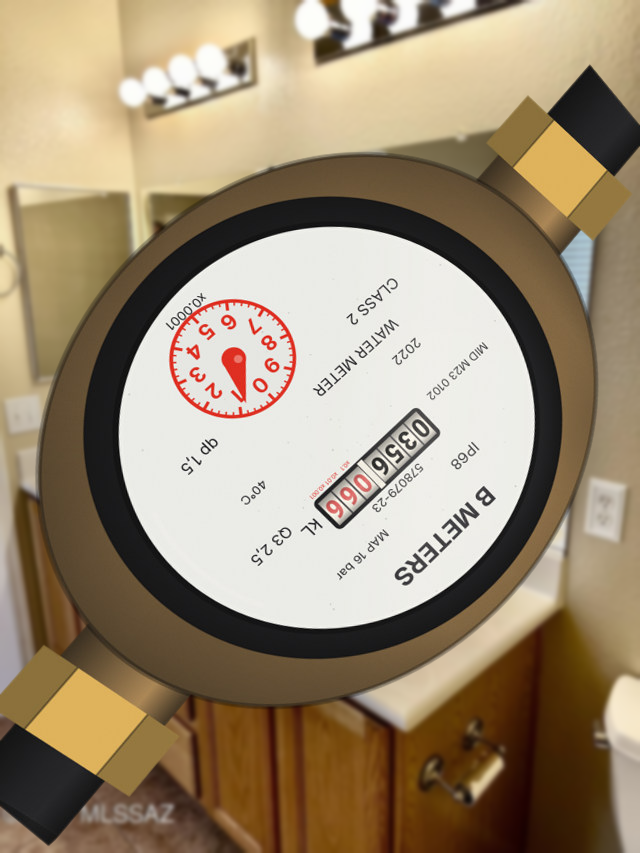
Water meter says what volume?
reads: 356.0660 kL
